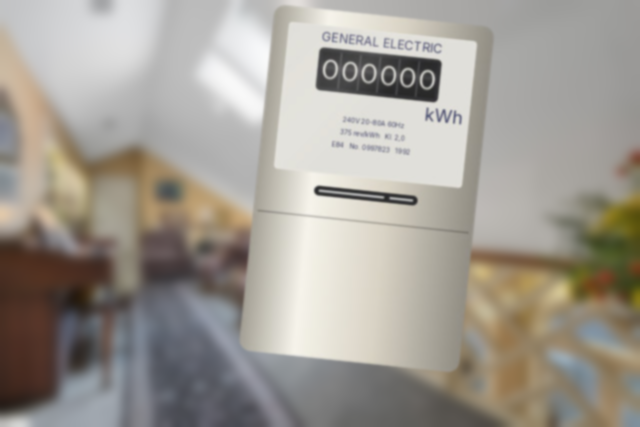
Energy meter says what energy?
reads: 0 kWh
